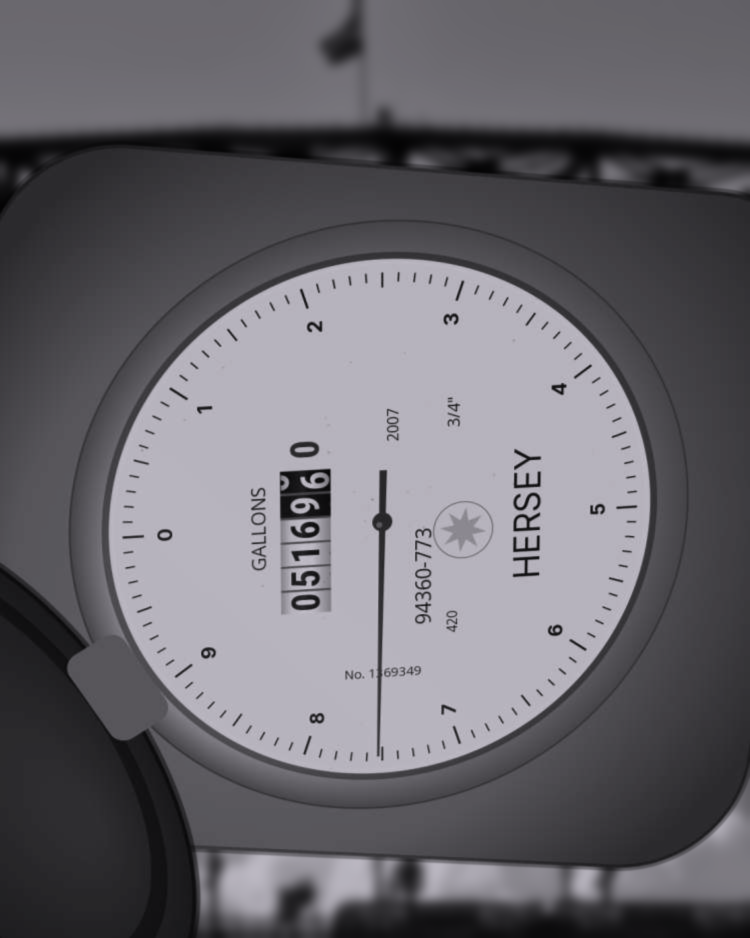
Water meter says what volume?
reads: 516957.5 gal
